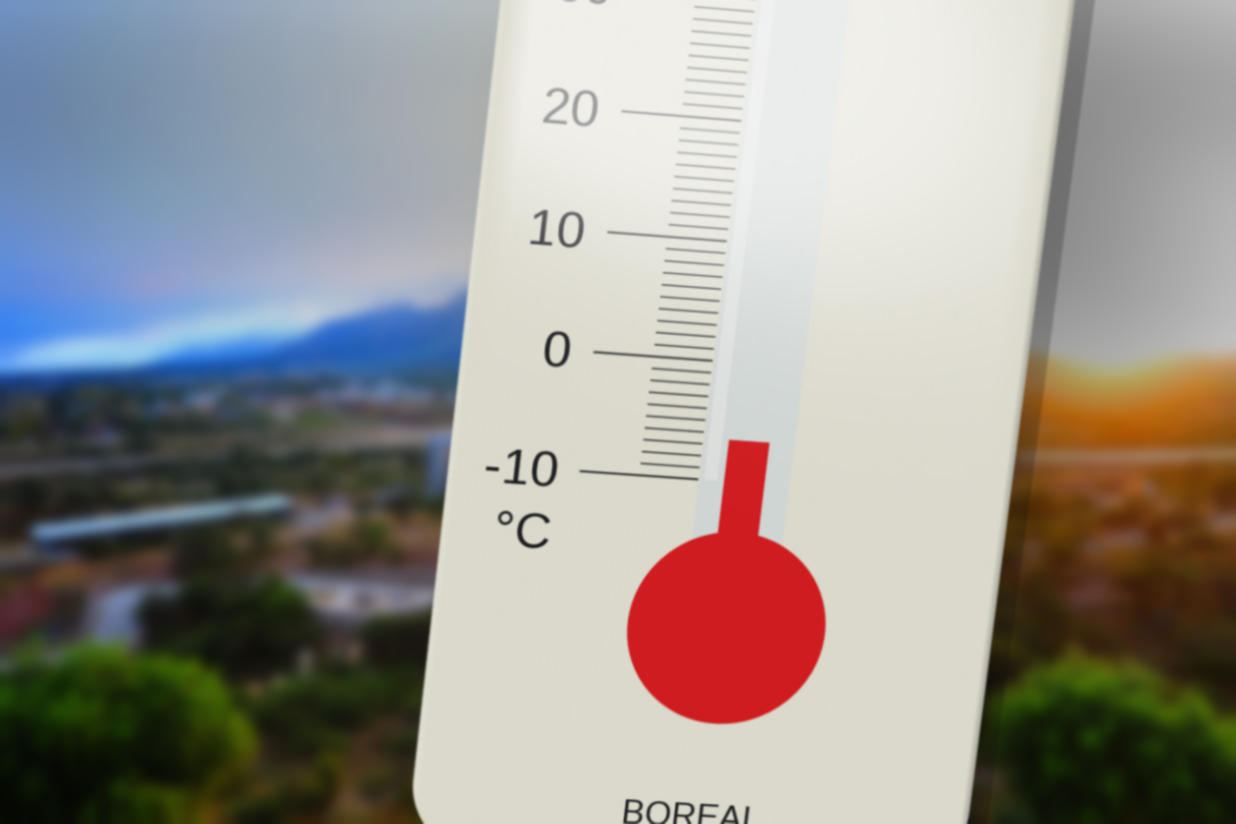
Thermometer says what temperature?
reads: -6.5 °C
